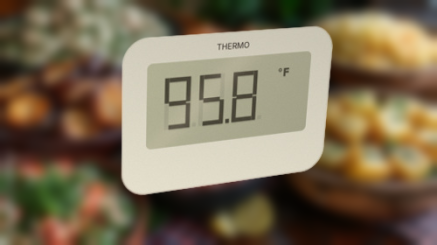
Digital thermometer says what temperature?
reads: 95.8 °F
